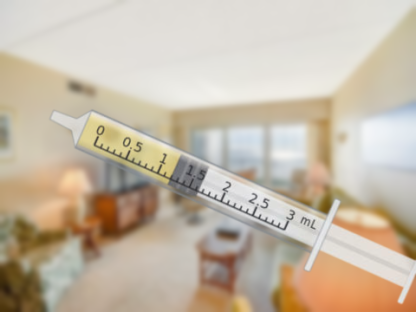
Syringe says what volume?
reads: 1.2 mL
